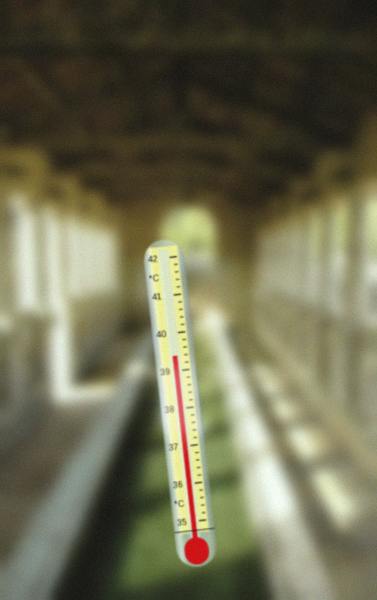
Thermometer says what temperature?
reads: 39.4 °C
